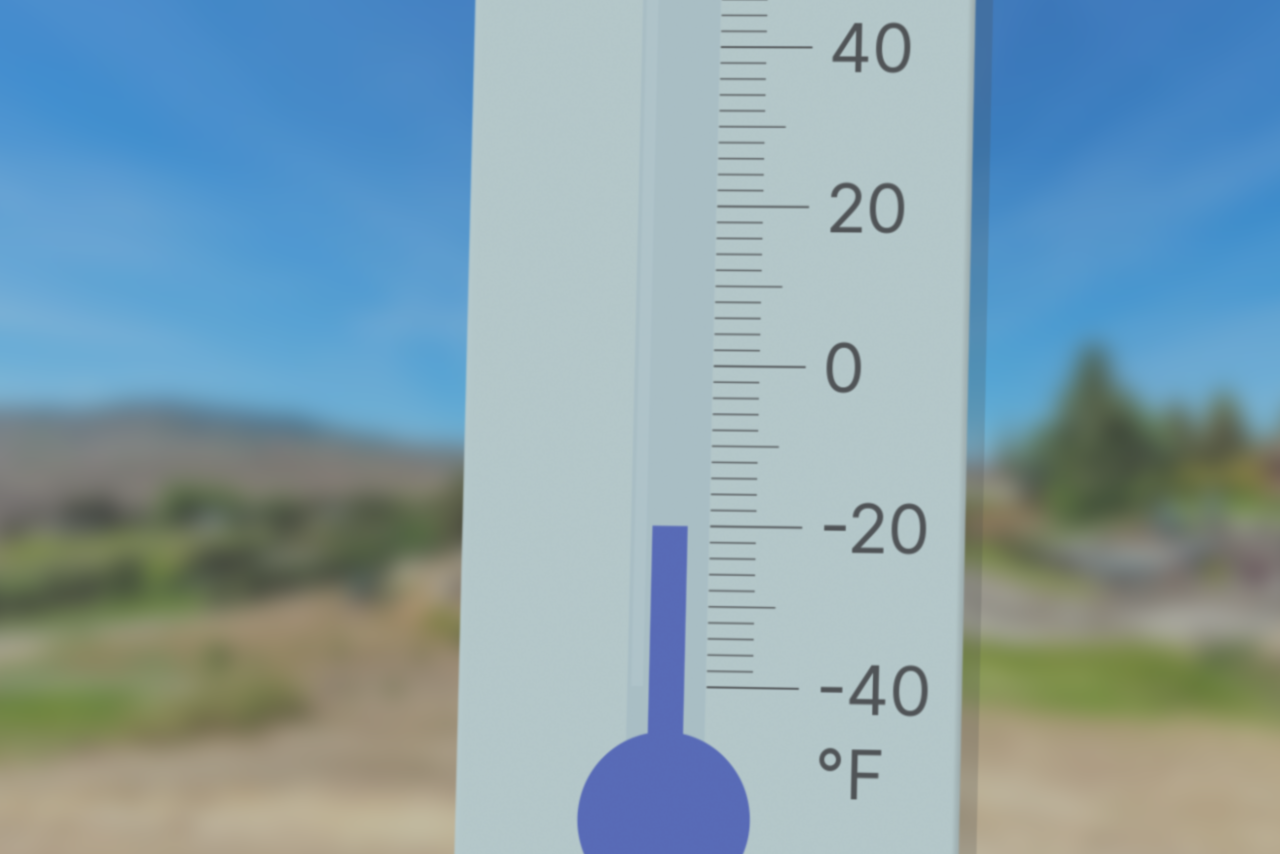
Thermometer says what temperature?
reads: -20 °F
